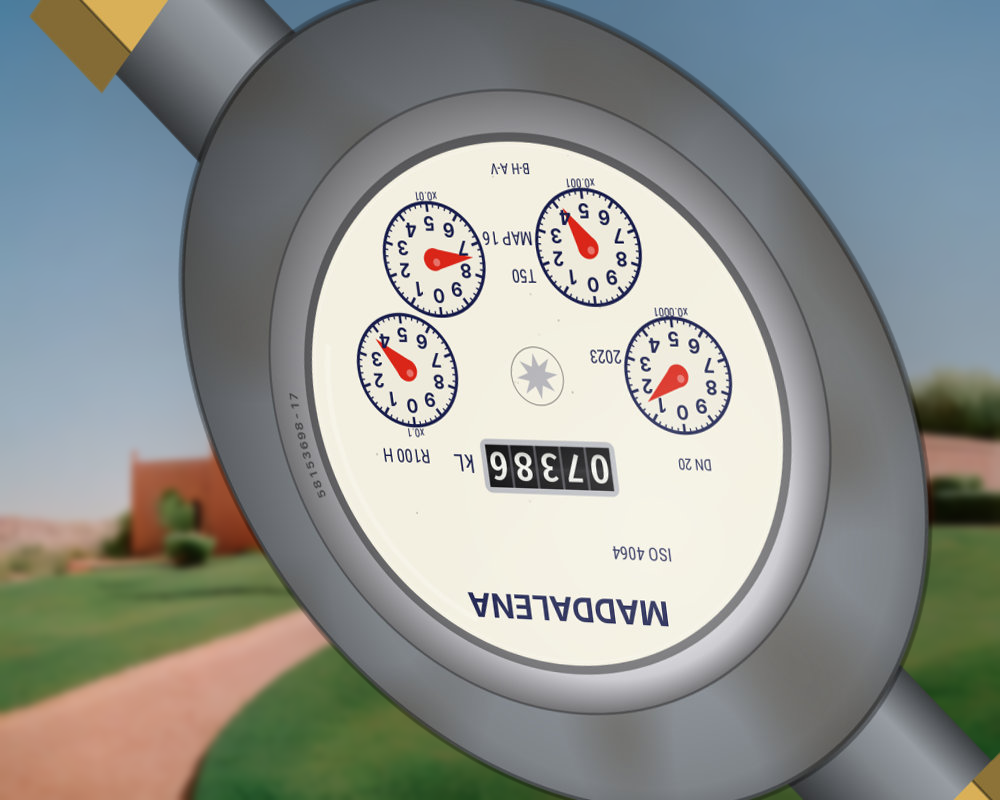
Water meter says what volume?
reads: 7386.3741 kL
